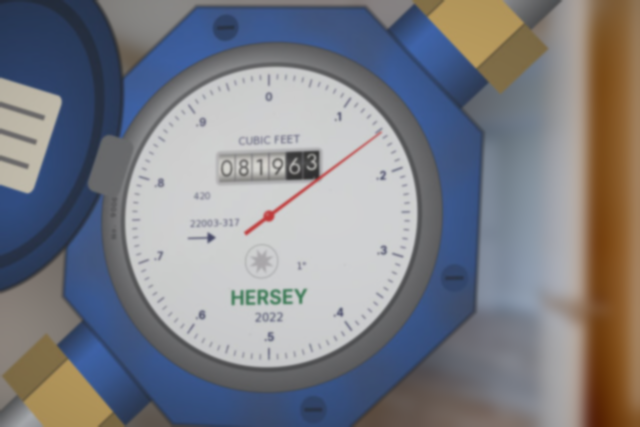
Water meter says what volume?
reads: 81963.15 ft³
